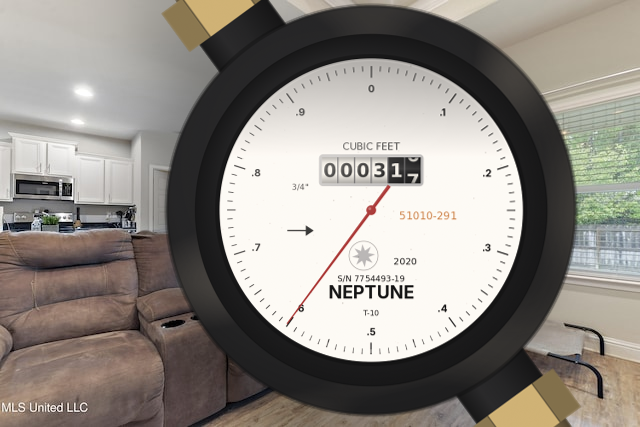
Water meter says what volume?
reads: 316.60 ft³
